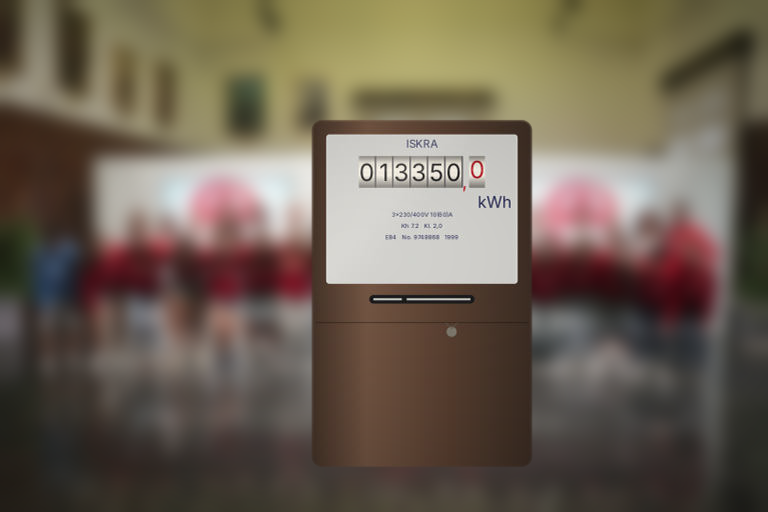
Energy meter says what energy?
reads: 13350.0 kWh
